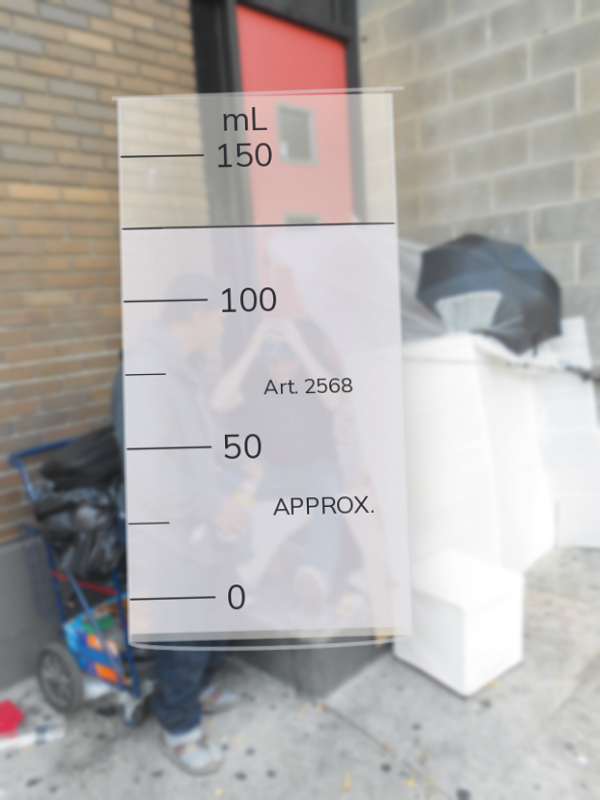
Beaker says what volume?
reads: 125 mL
